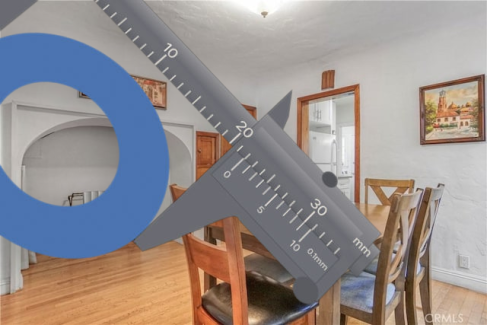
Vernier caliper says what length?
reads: 21.9 mm
